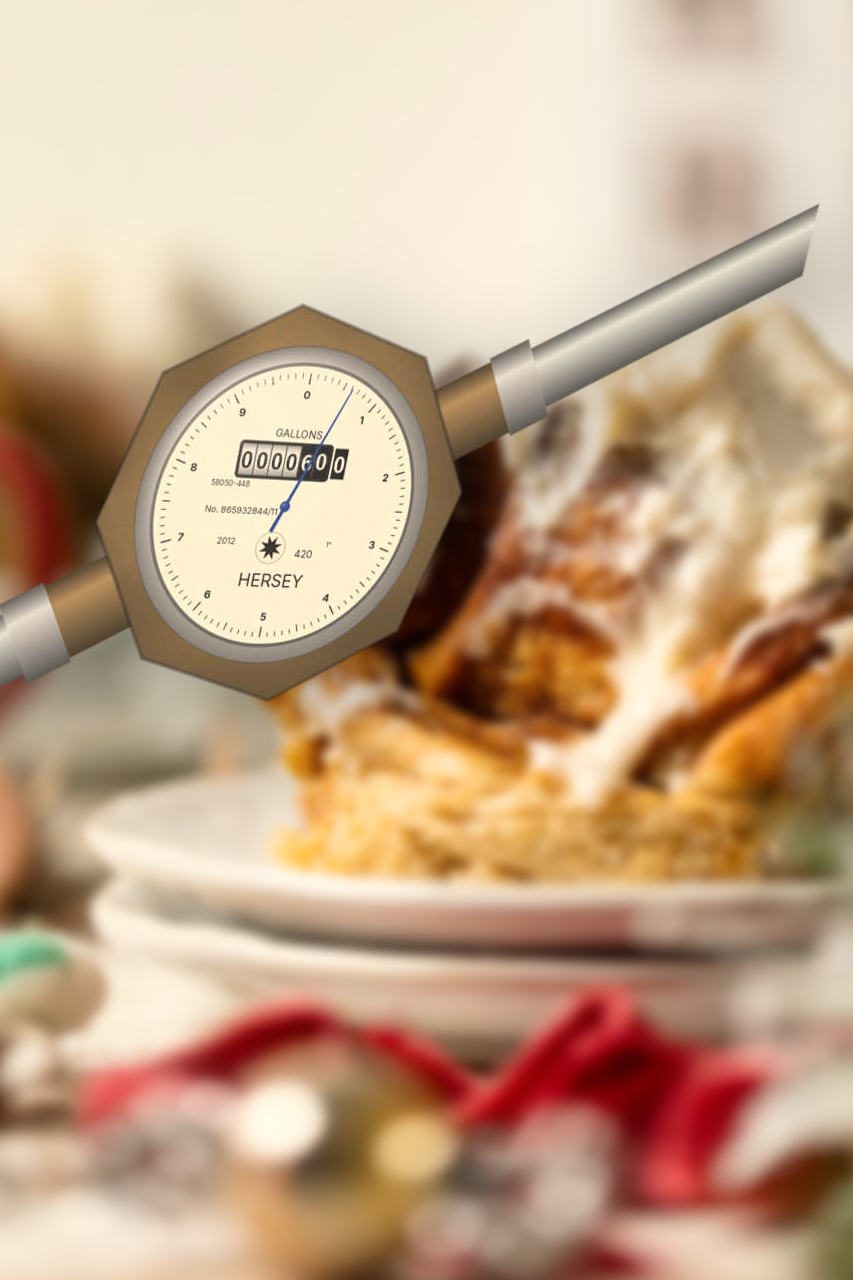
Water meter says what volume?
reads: 600.6 gal
